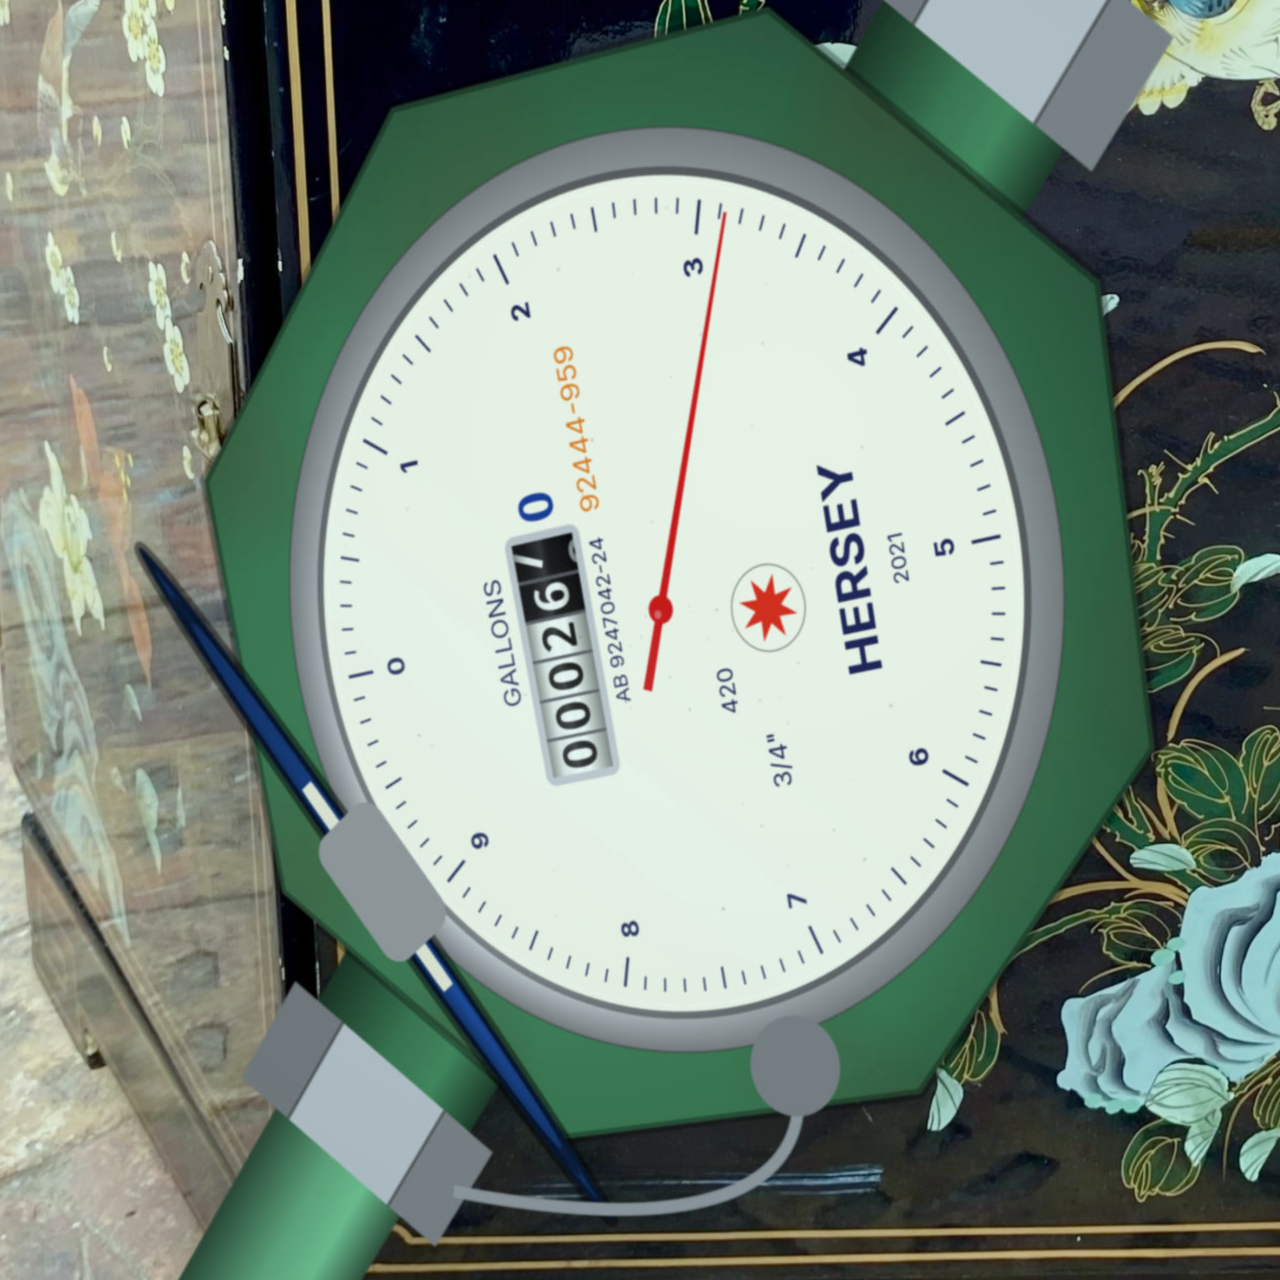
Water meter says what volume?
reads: 2673.1 gal
